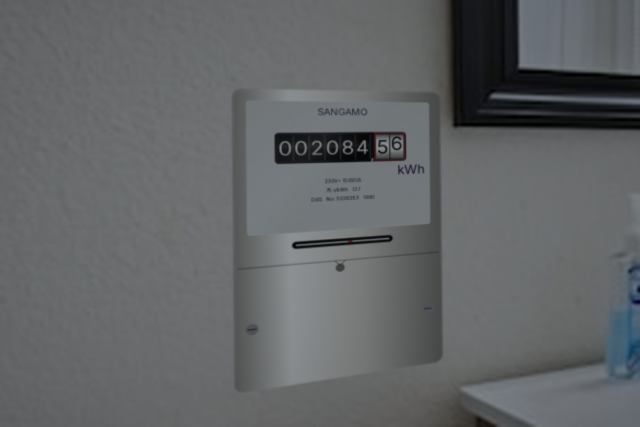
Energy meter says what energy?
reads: 2084.56 kWh
